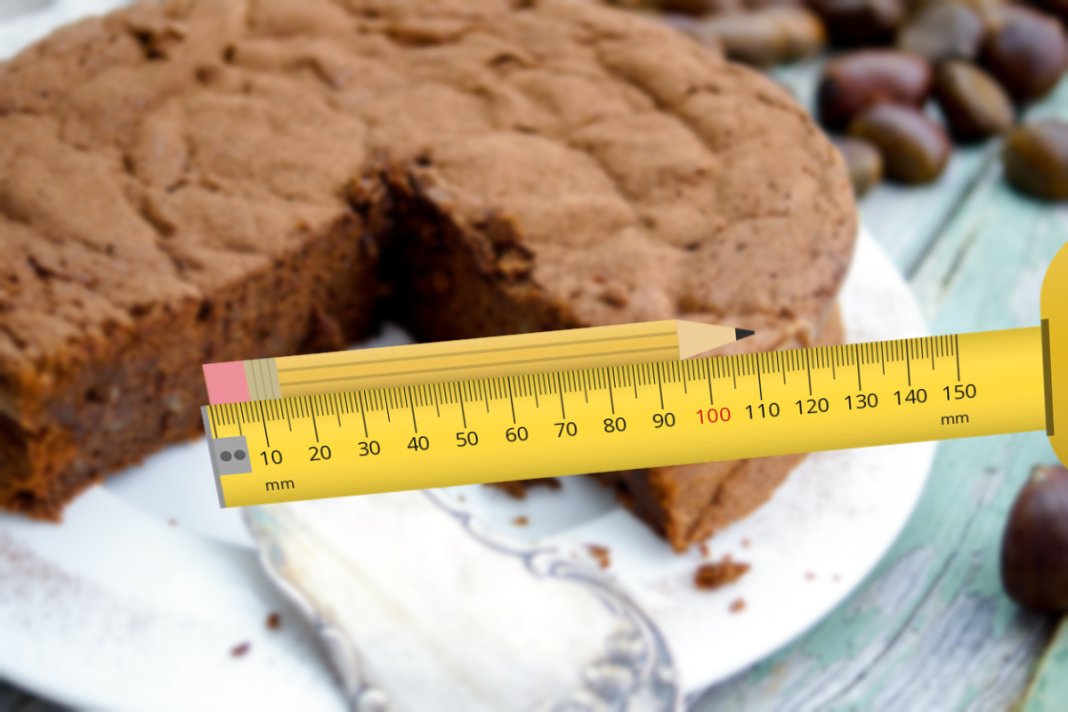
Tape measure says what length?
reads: 110 mm
